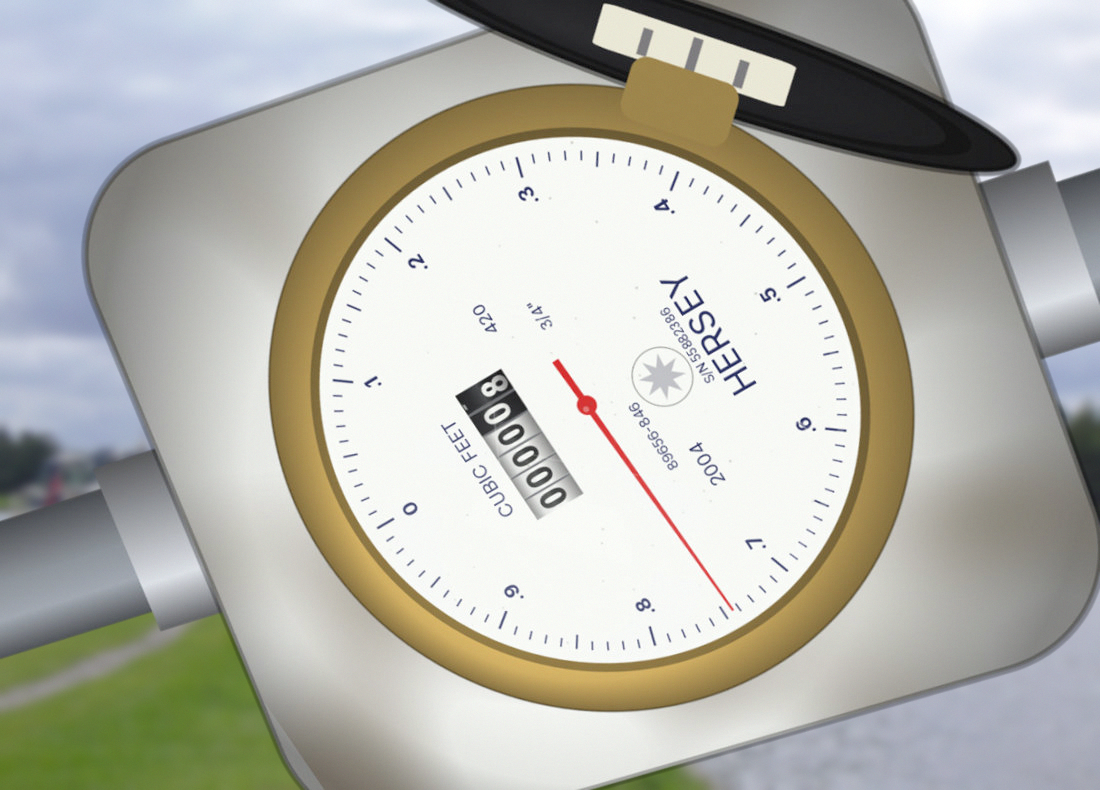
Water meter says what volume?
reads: 7.74 ft³
